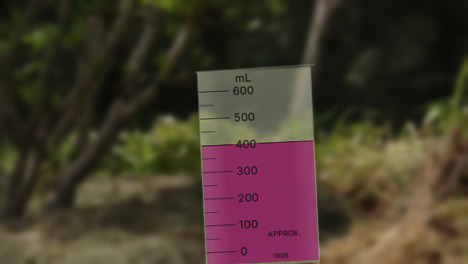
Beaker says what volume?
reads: 400 mL
